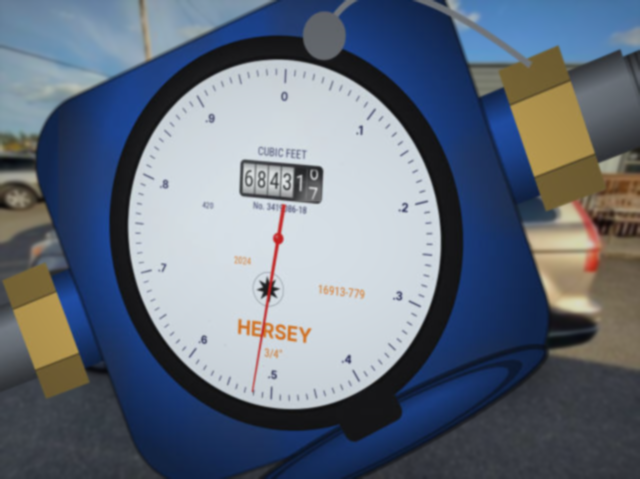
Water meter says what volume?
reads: 684316.52 ft³
